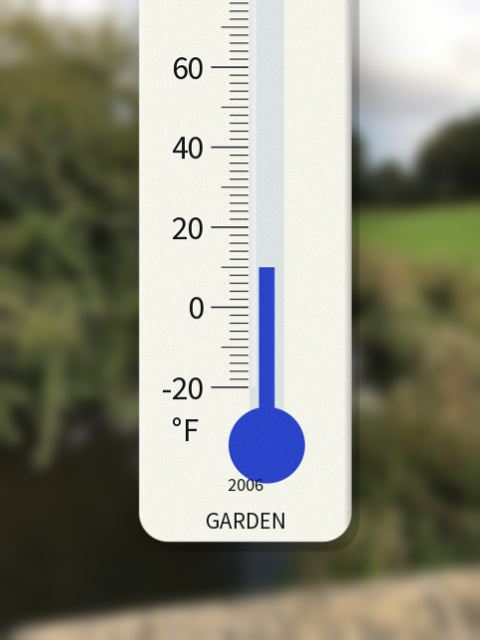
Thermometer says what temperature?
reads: 10 °F
